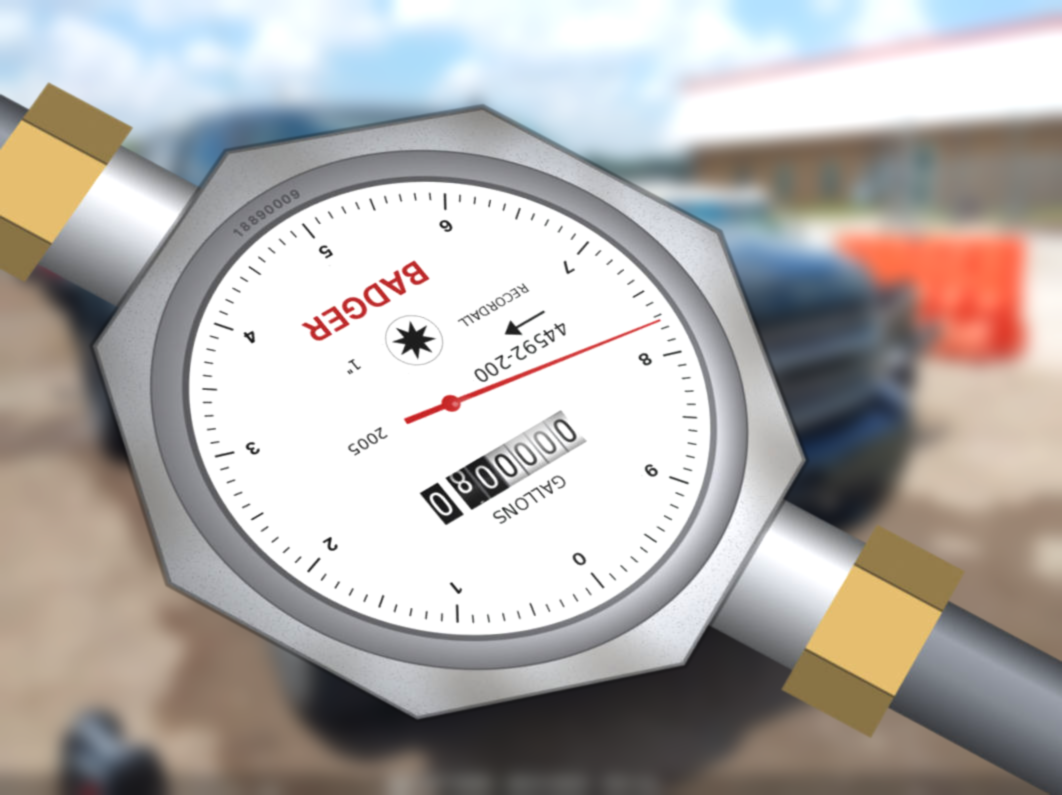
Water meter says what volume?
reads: 77.7 gal
